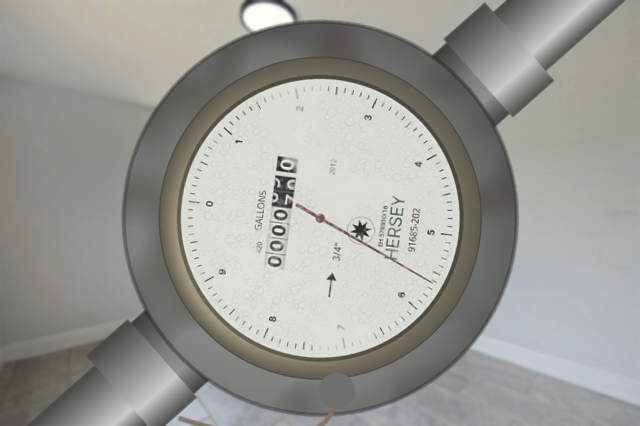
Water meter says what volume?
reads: 695.6 gal
